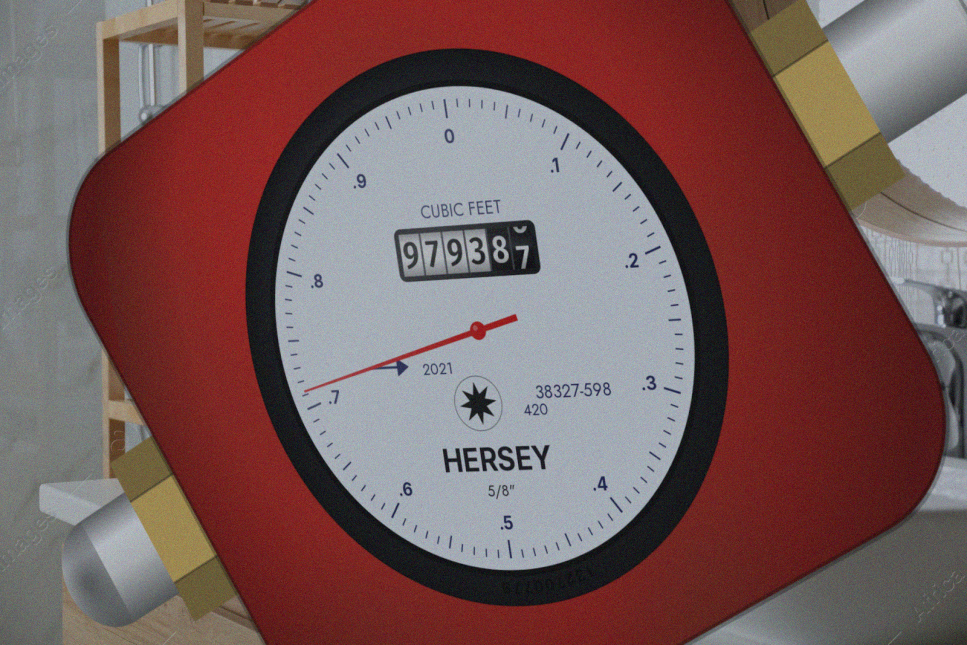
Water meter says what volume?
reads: 979386.71 ft³
